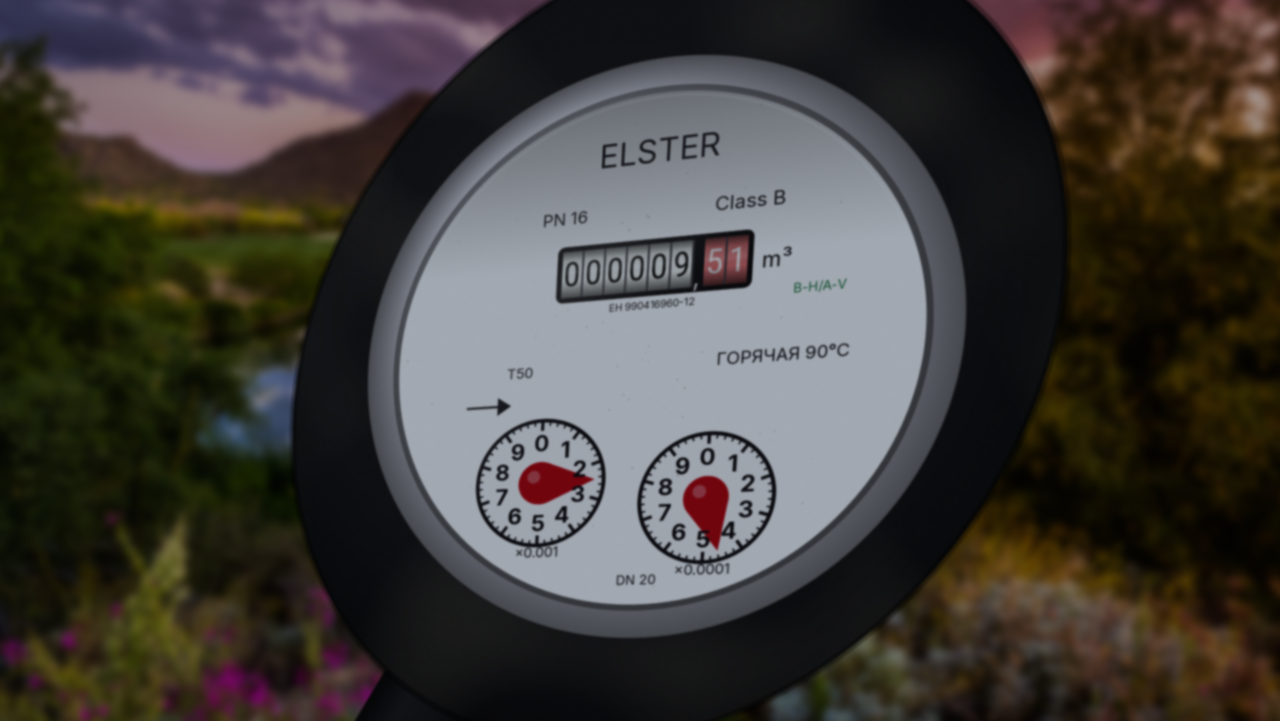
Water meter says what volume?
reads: 9.5124 m³
